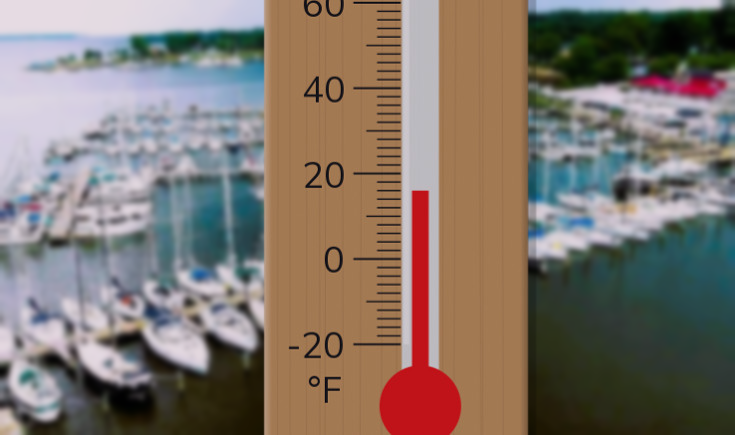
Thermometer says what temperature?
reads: 16 °F
